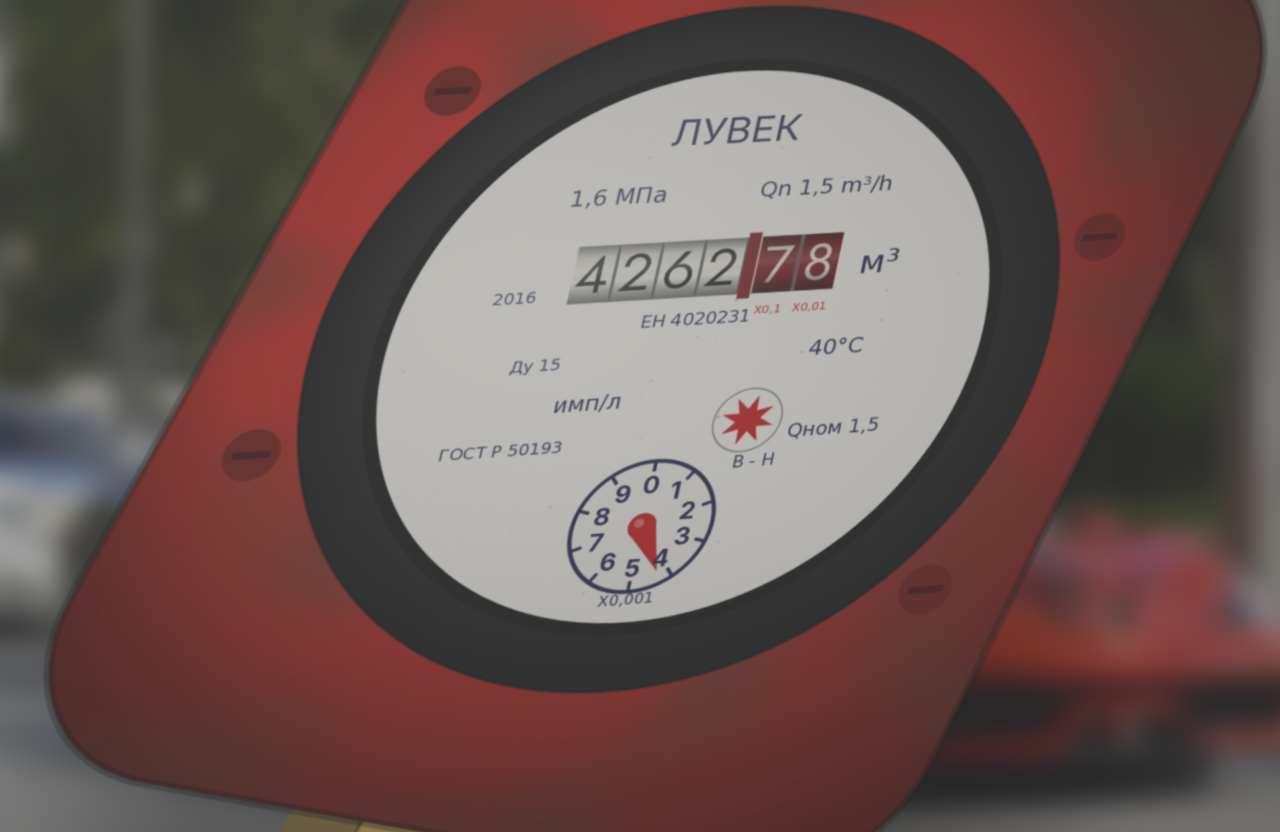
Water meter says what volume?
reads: 4262.784 m³
